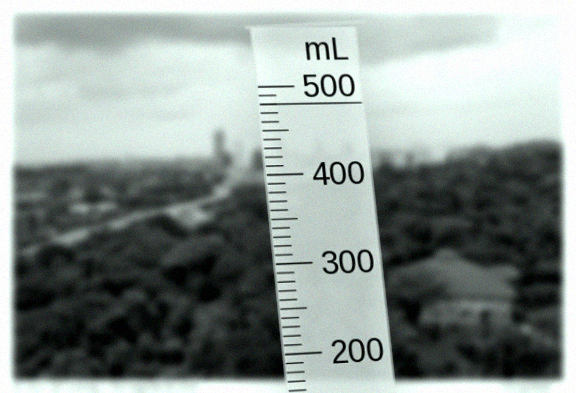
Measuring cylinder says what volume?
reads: 480 mL
